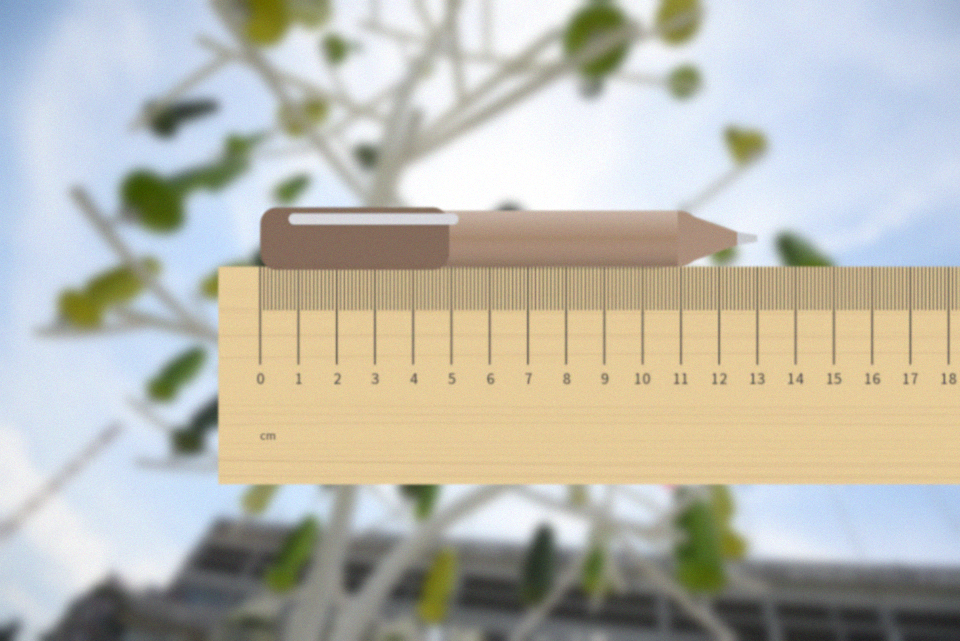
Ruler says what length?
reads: 13 cm
